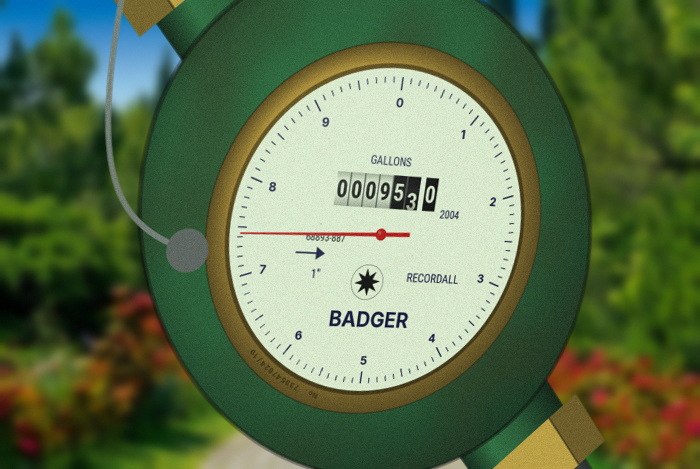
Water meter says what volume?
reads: 9527.4 gal
